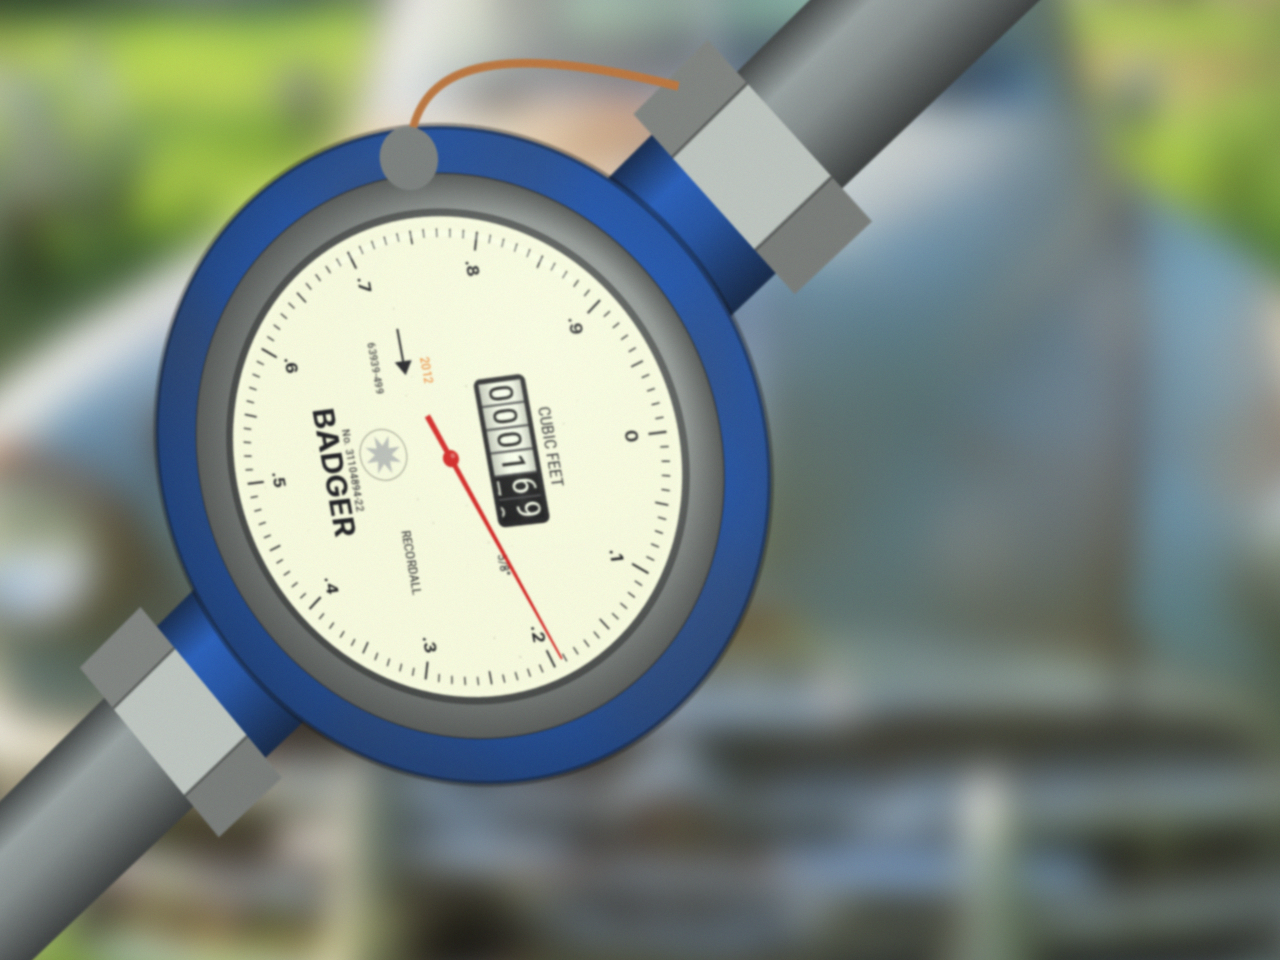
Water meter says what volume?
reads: 169.19 ft³
